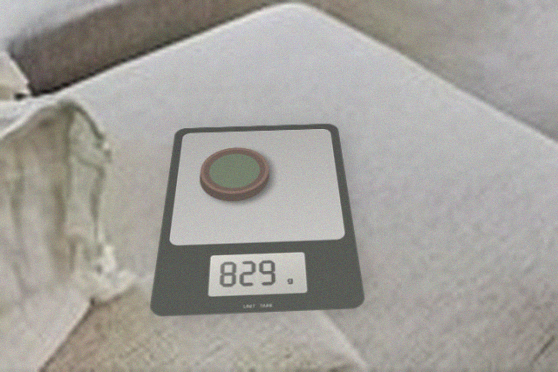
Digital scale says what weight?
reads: 829 g
